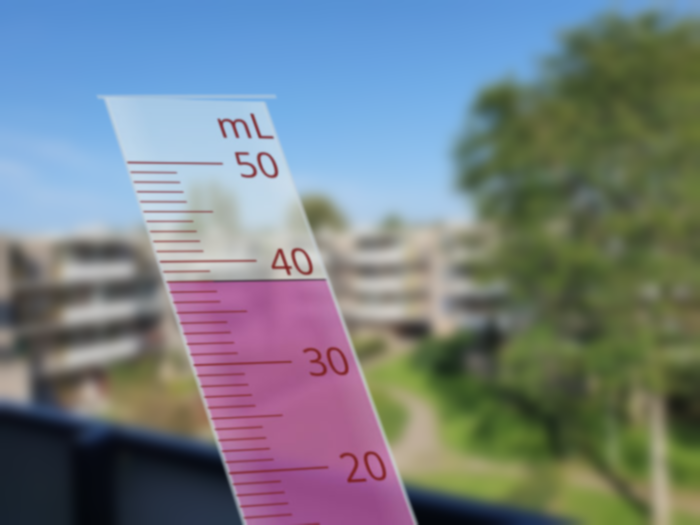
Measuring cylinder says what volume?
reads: 38 mL
